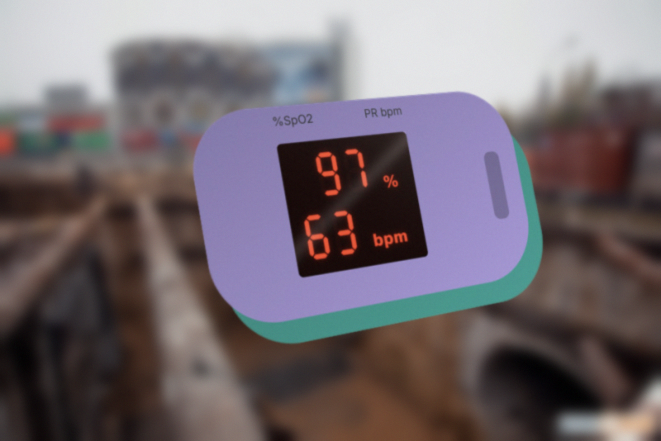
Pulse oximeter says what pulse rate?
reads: 63 bpm
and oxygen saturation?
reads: 97 %
